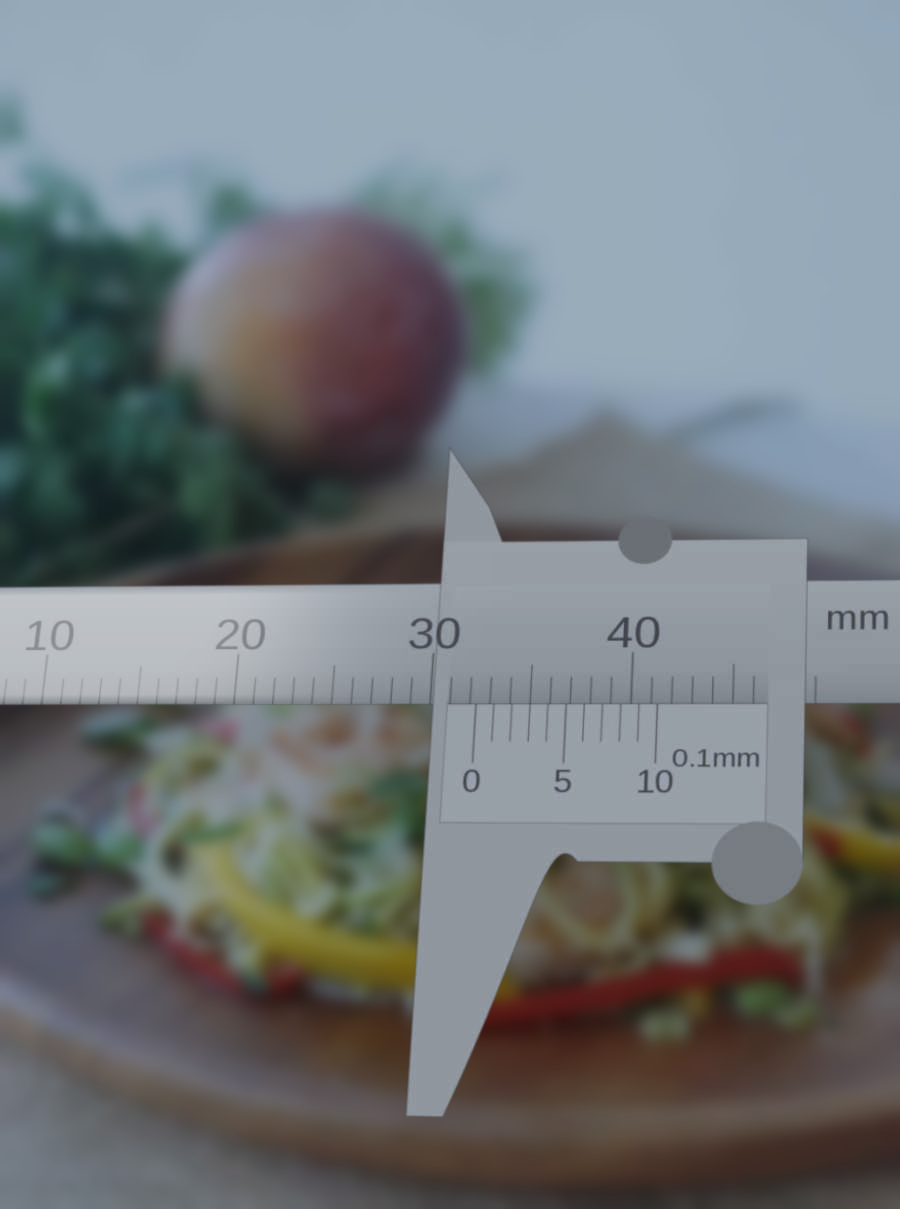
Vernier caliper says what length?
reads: 32.3 mm
